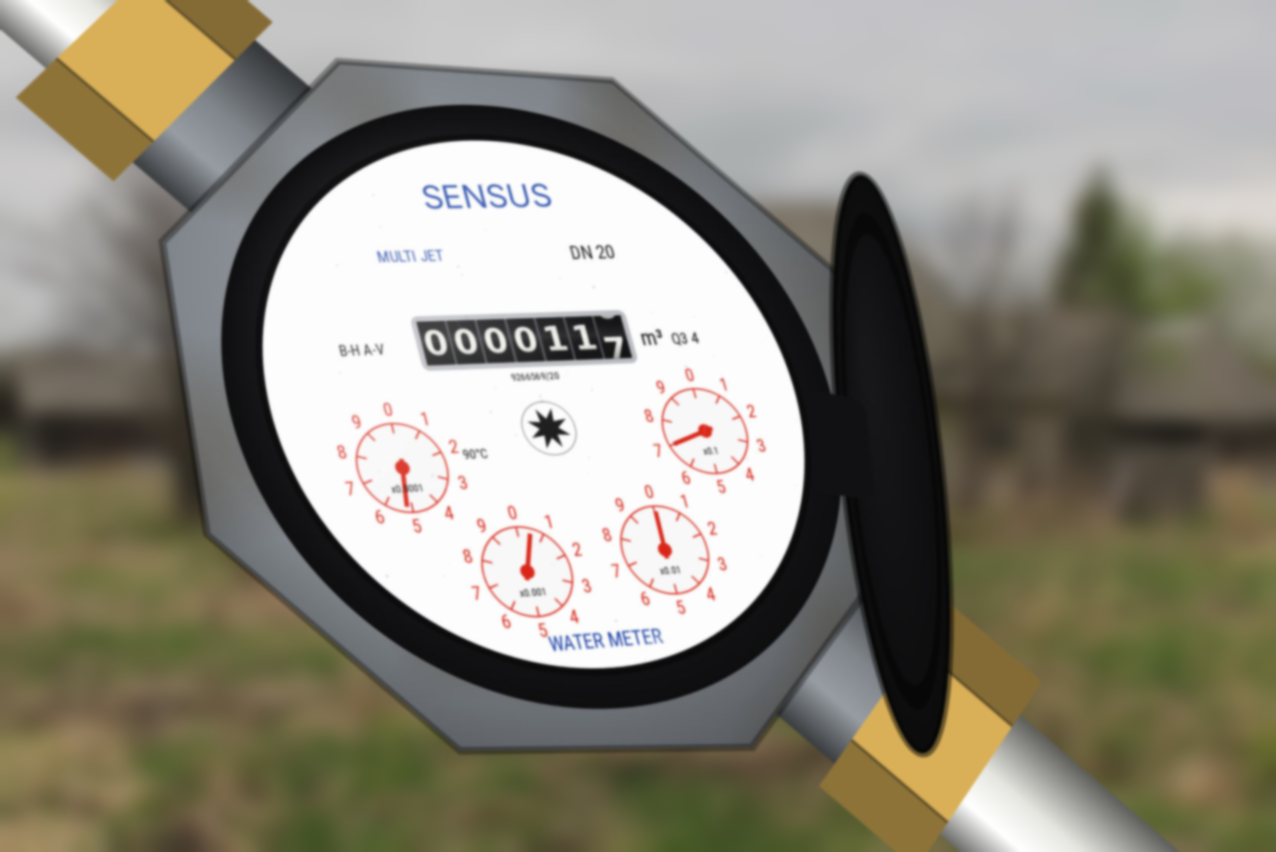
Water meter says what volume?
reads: 116.7005 m³
